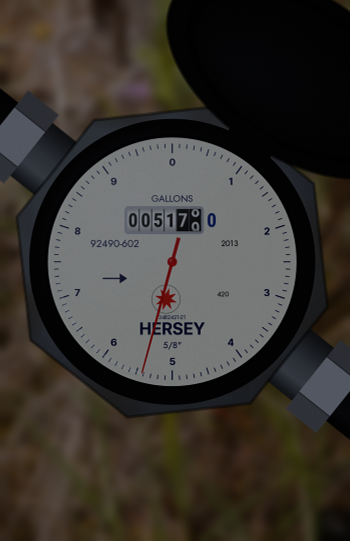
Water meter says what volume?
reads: 51785.4 gal
